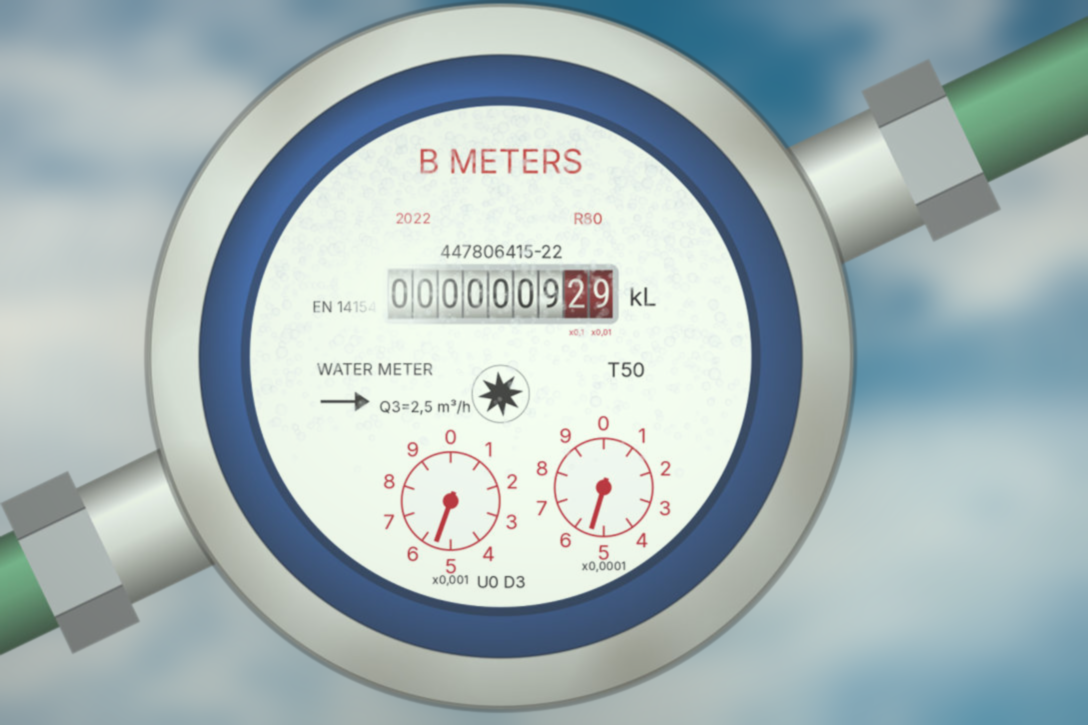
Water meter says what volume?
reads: 9.2955 kL
